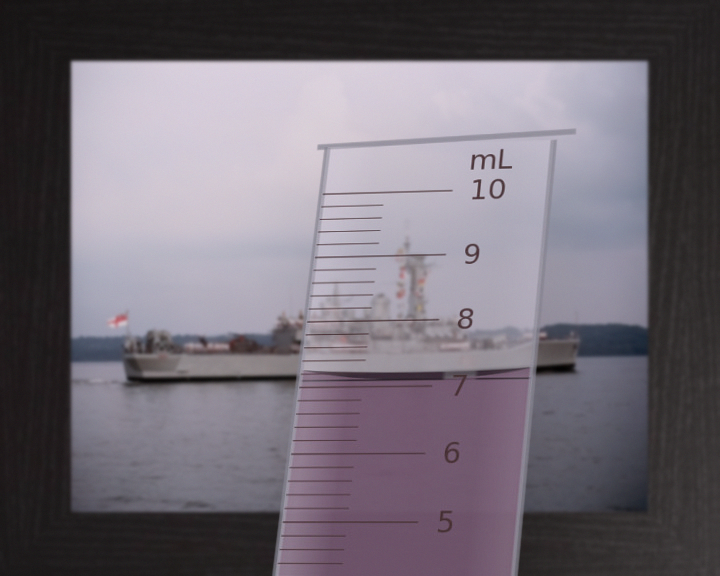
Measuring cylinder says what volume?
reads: 7.1 mL
